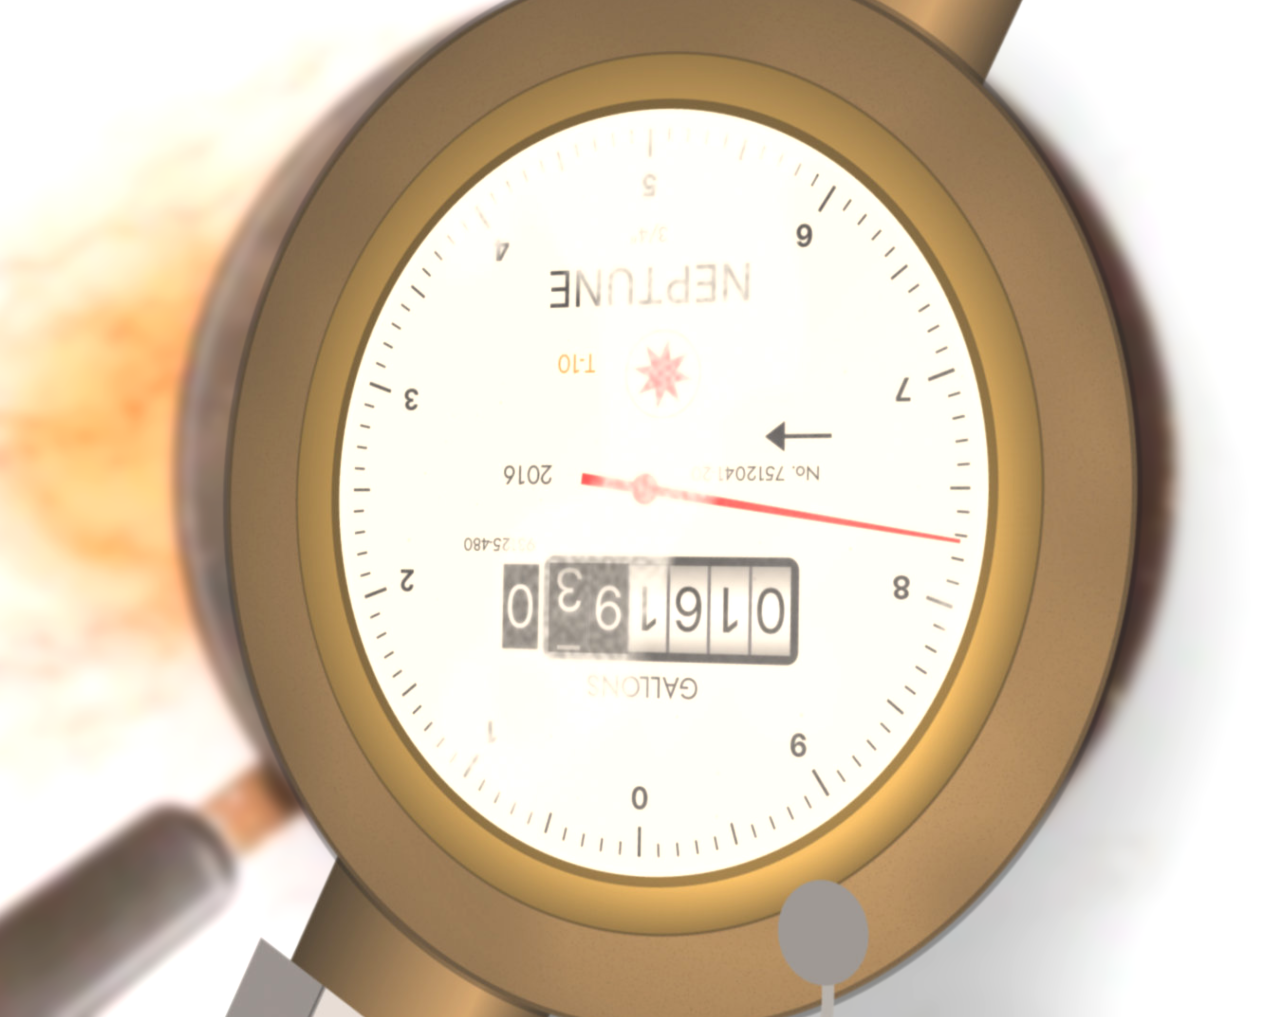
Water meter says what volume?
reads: 161927.7 gal
